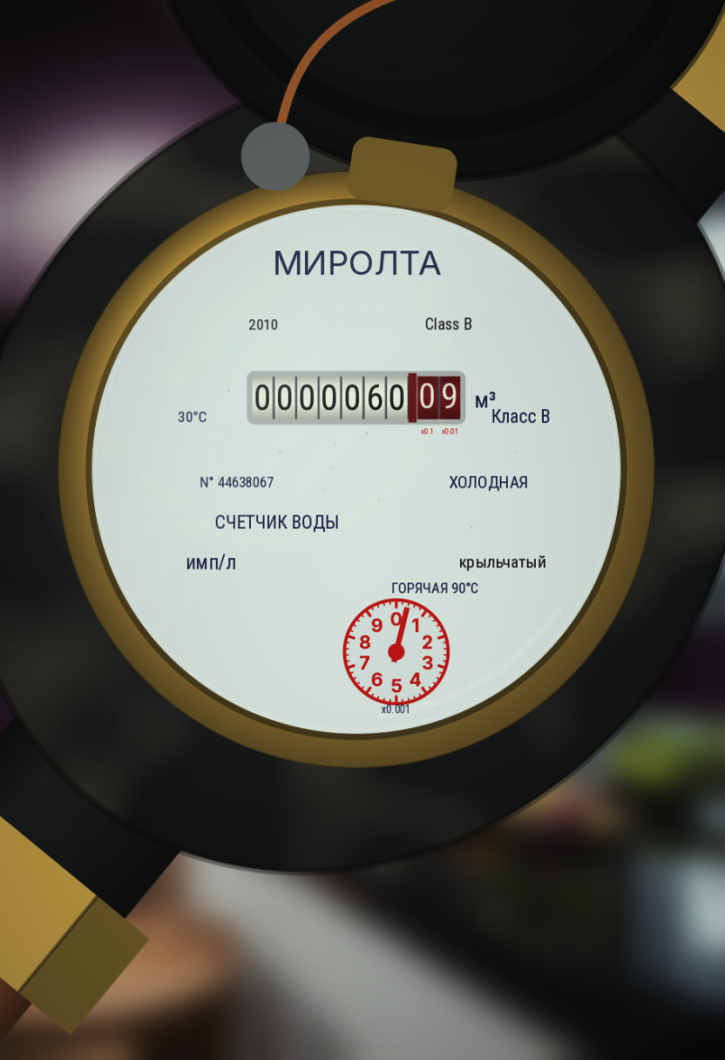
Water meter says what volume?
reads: 60.090 m³
